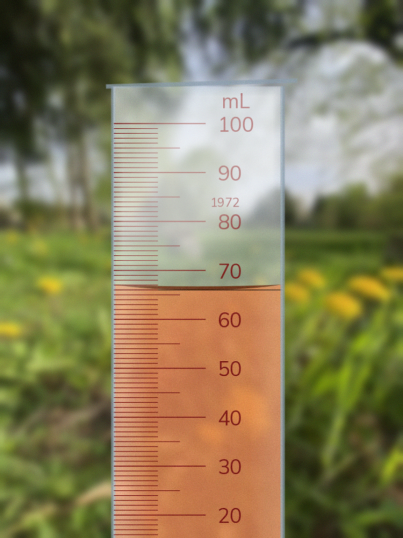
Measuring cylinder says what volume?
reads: 66 mL
